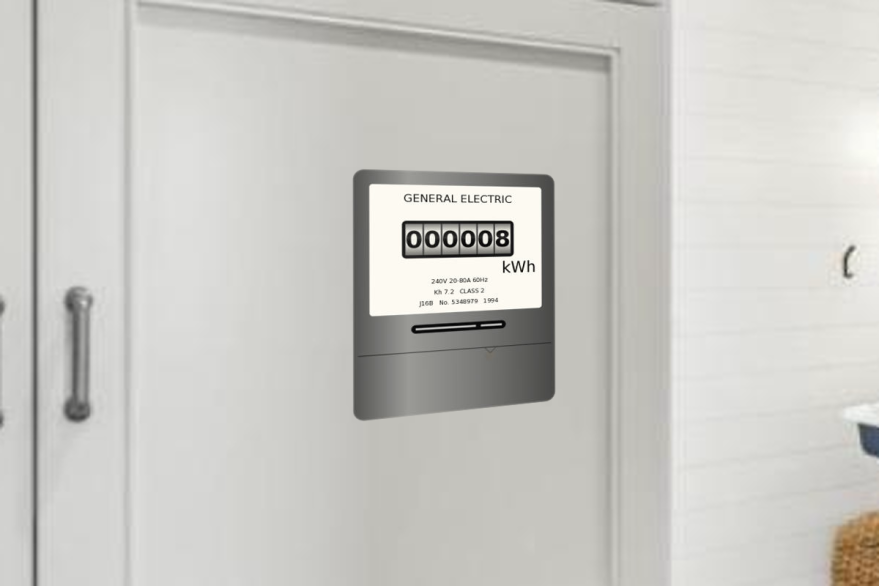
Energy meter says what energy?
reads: 8 kWh
